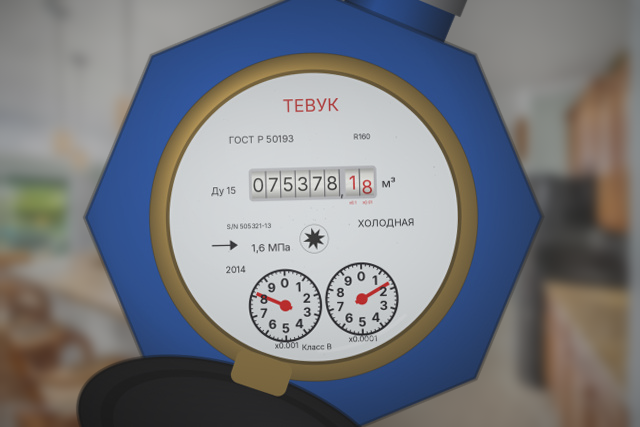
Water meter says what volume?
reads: 75378.1781 m³
